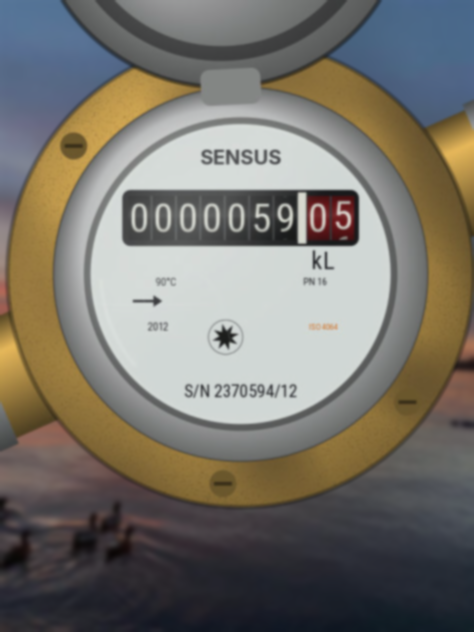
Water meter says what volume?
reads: 59.05 kL
